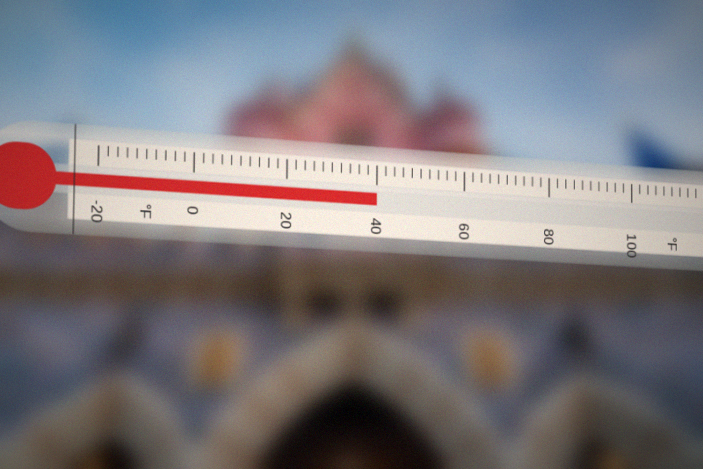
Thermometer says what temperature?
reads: 40 °F
